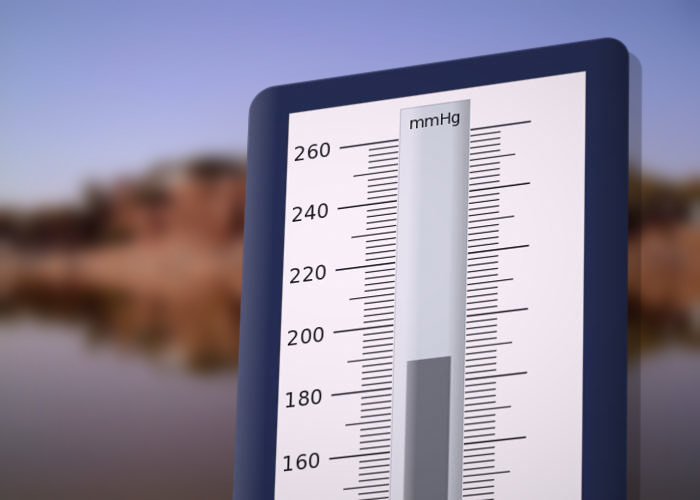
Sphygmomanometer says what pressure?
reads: 188 mmHg
